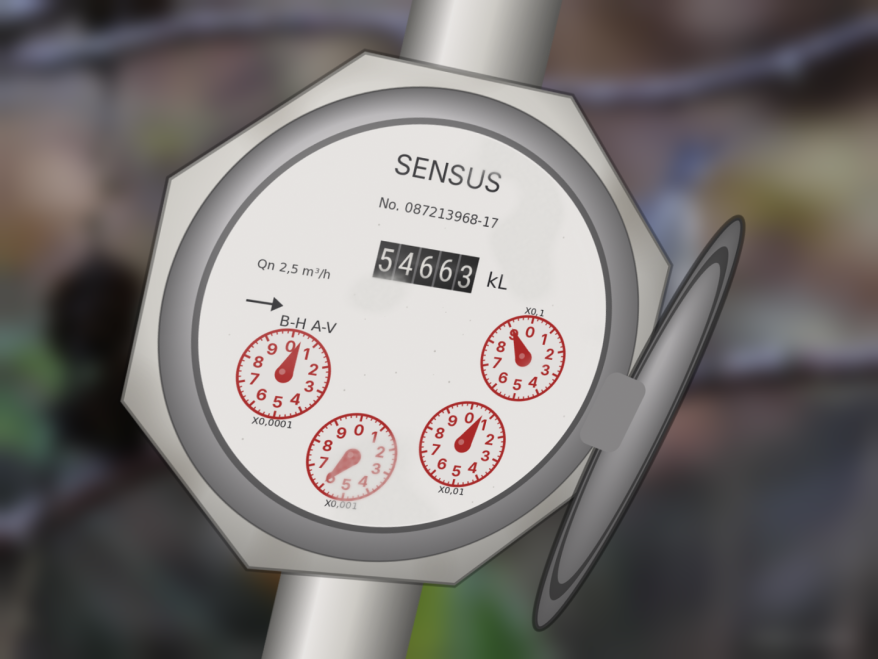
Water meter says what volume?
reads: 54662.9060 kL
